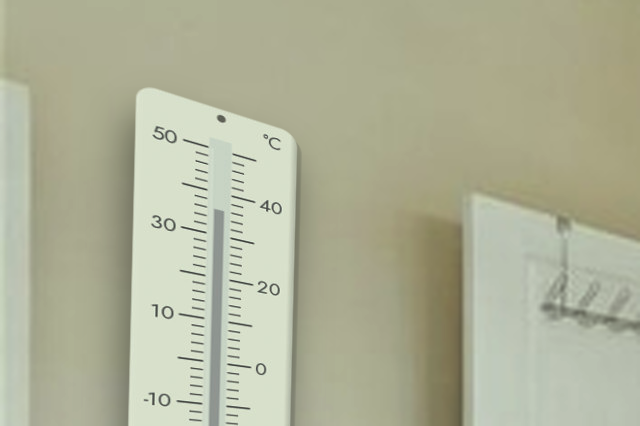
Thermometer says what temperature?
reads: 36 °C
